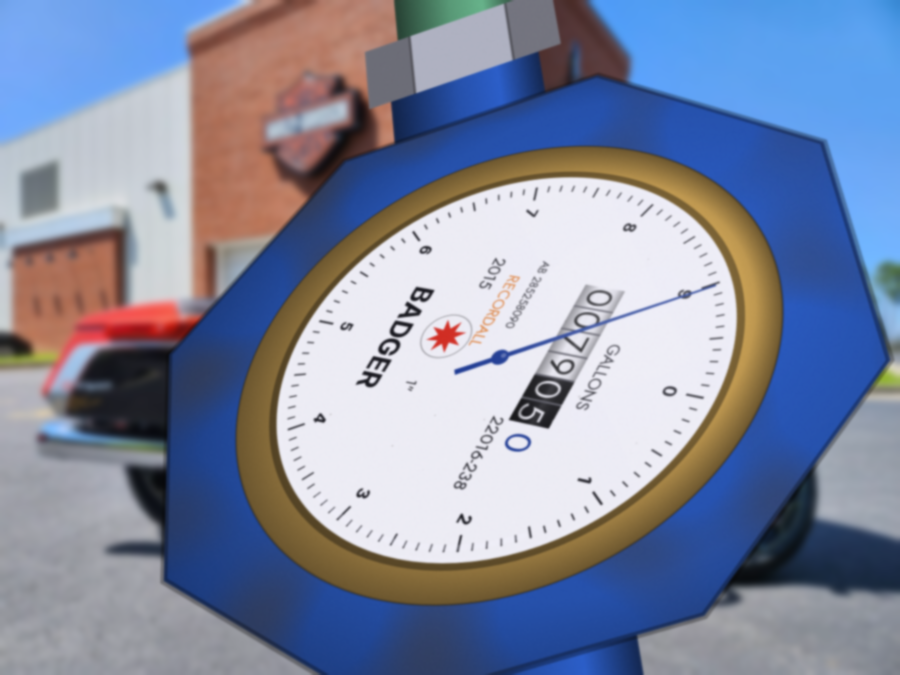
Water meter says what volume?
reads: 79049.0 gal
